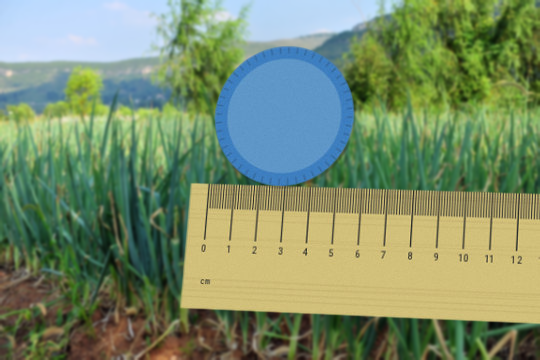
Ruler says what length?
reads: 5.5 cm
